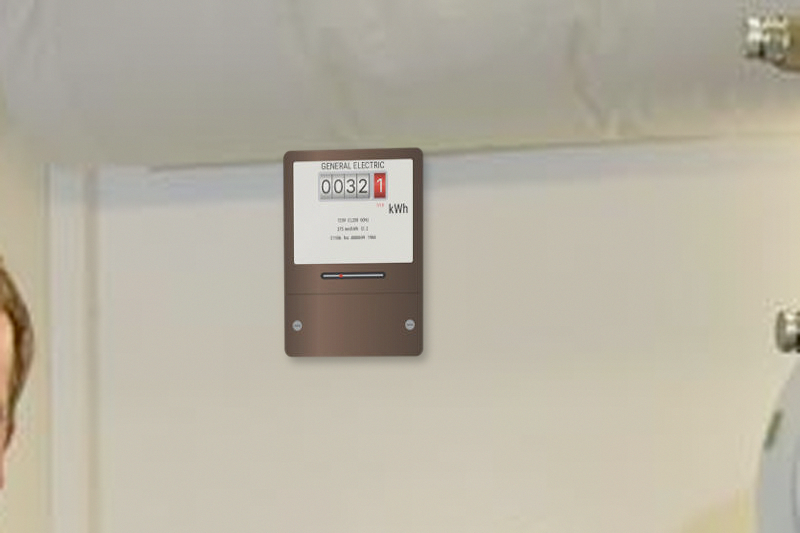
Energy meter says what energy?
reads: 32.1 kWh
